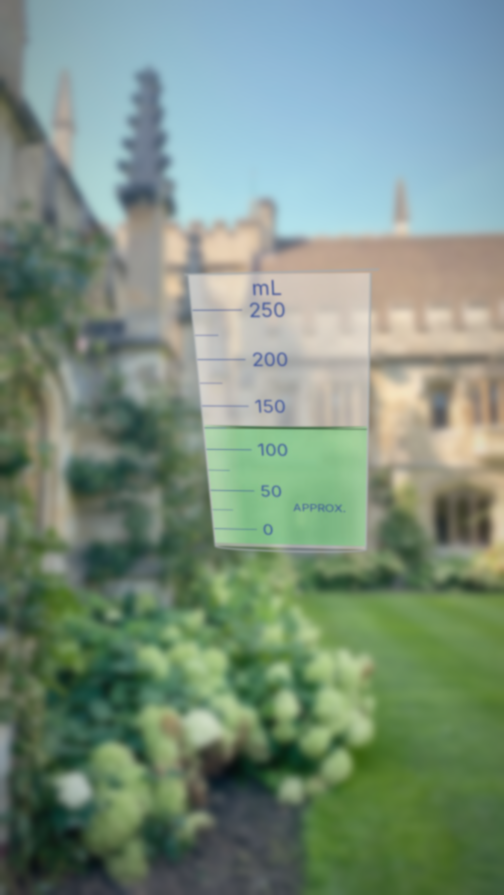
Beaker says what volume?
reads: 125 mL
